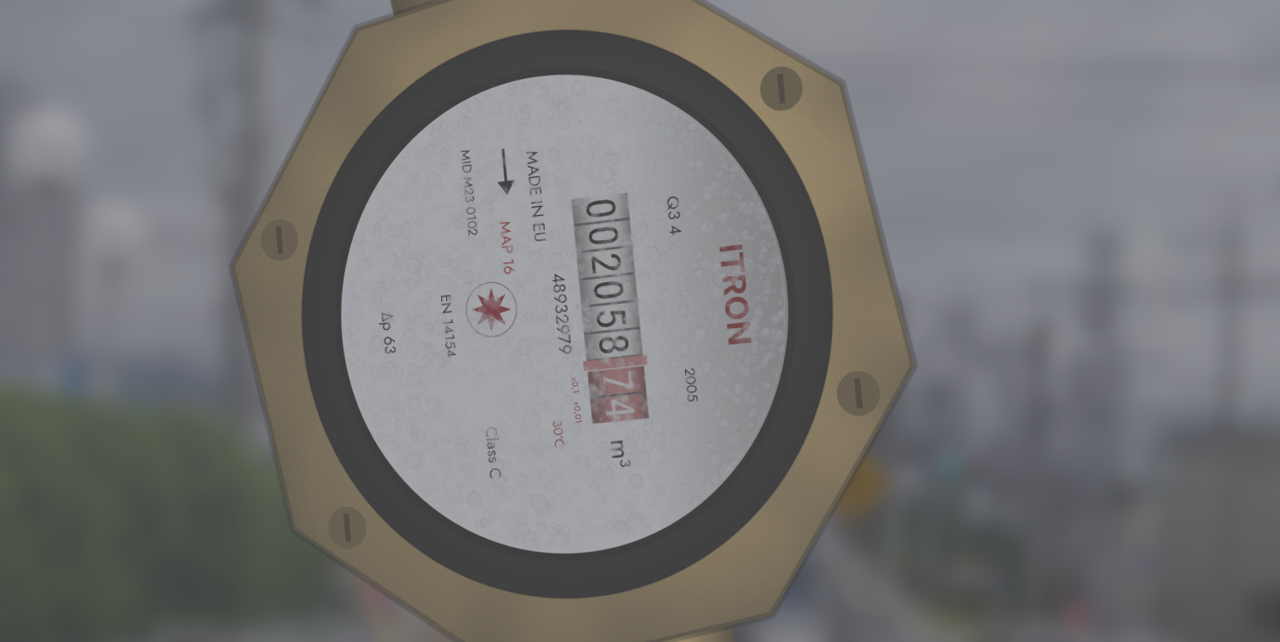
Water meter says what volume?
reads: 2058.74 m³
